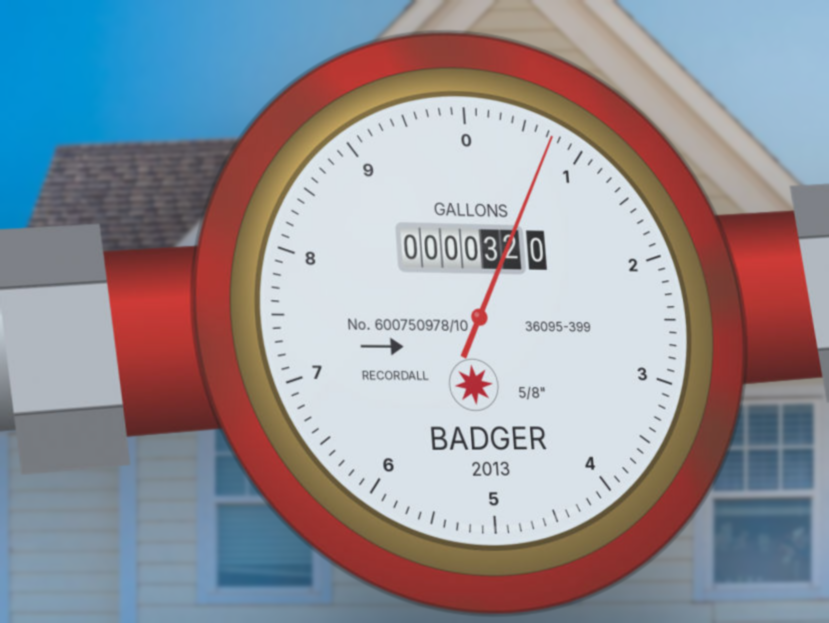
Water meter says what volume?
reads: 320.7 gal
